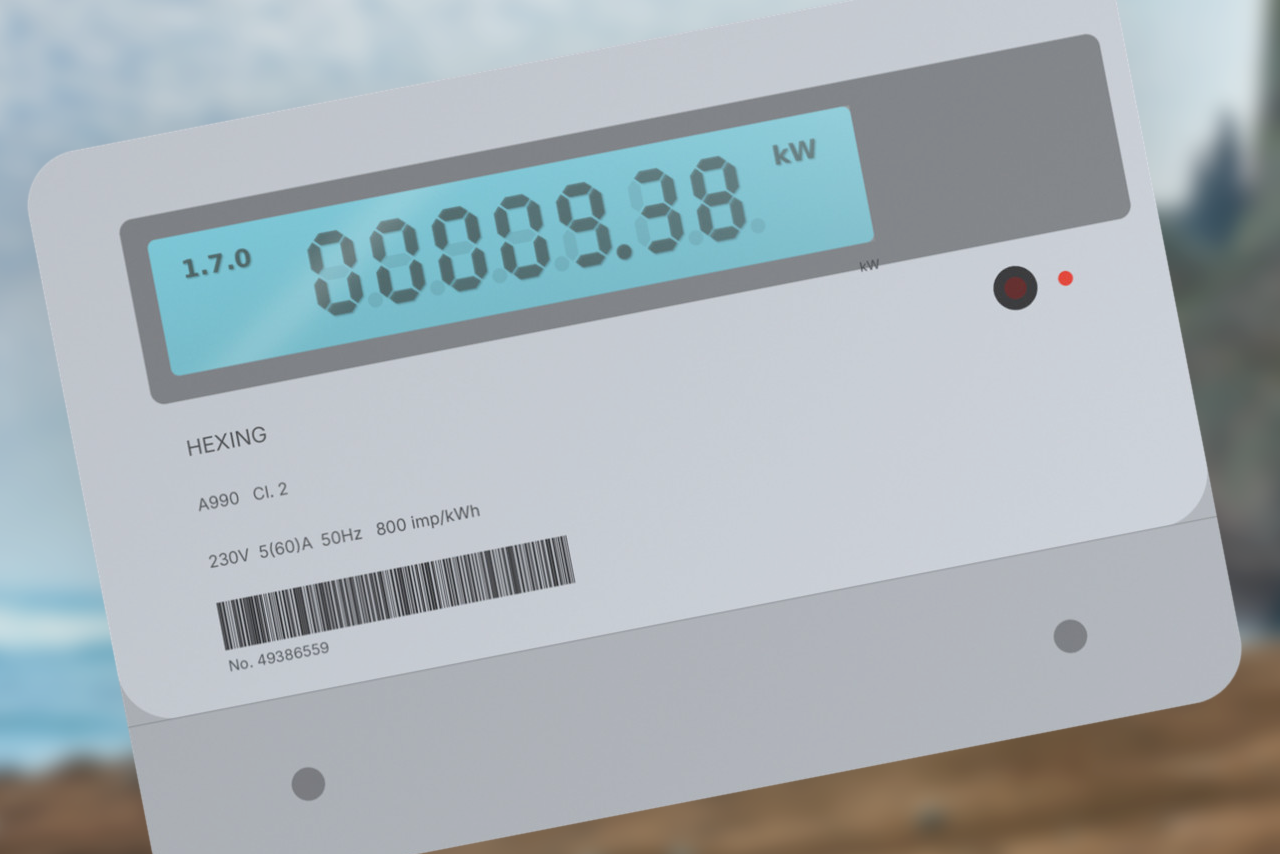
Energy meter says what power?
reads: 9.38 kW
